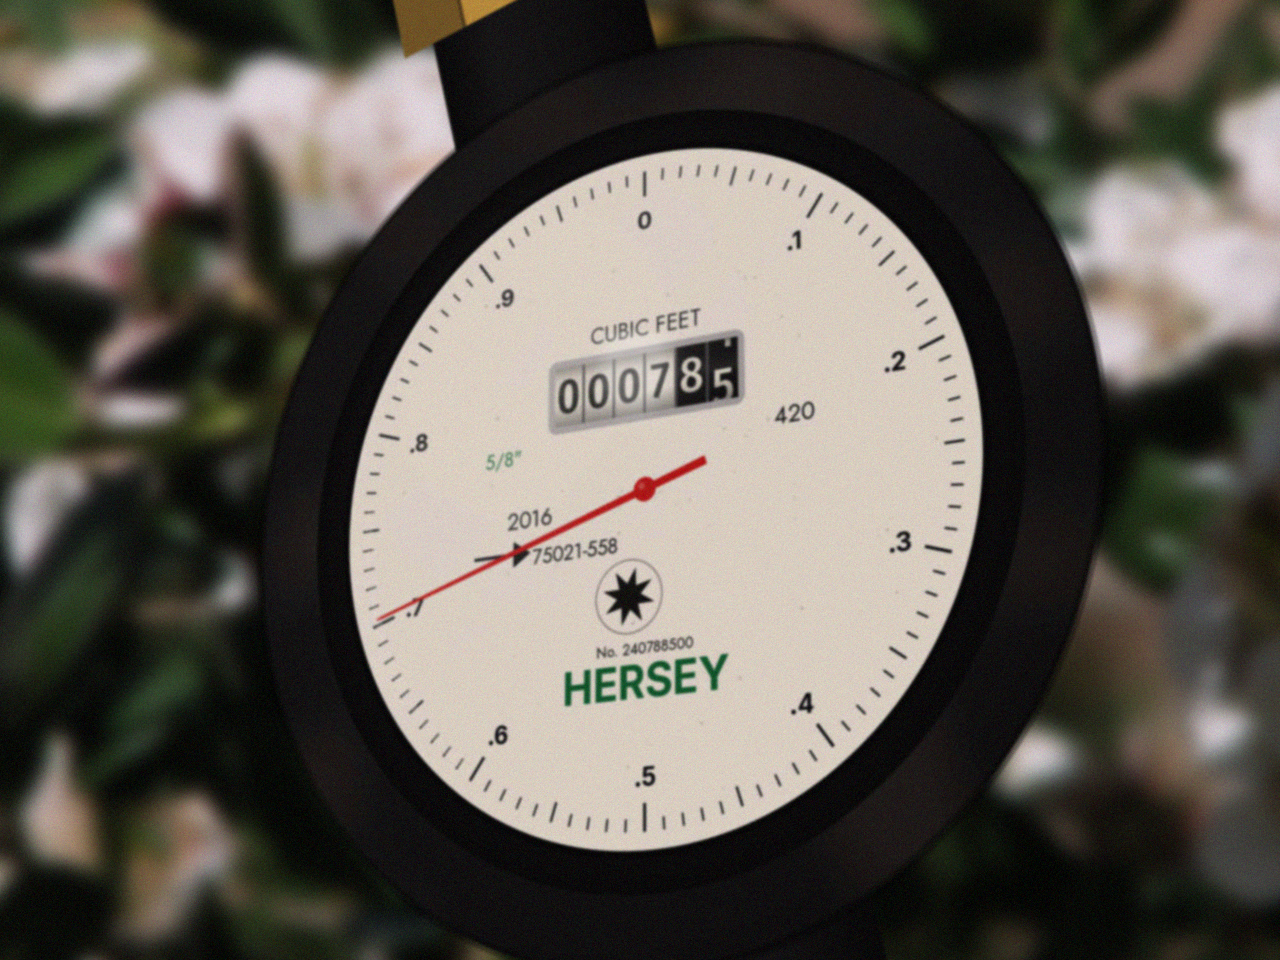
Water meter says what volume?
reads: 784.70 ft³
